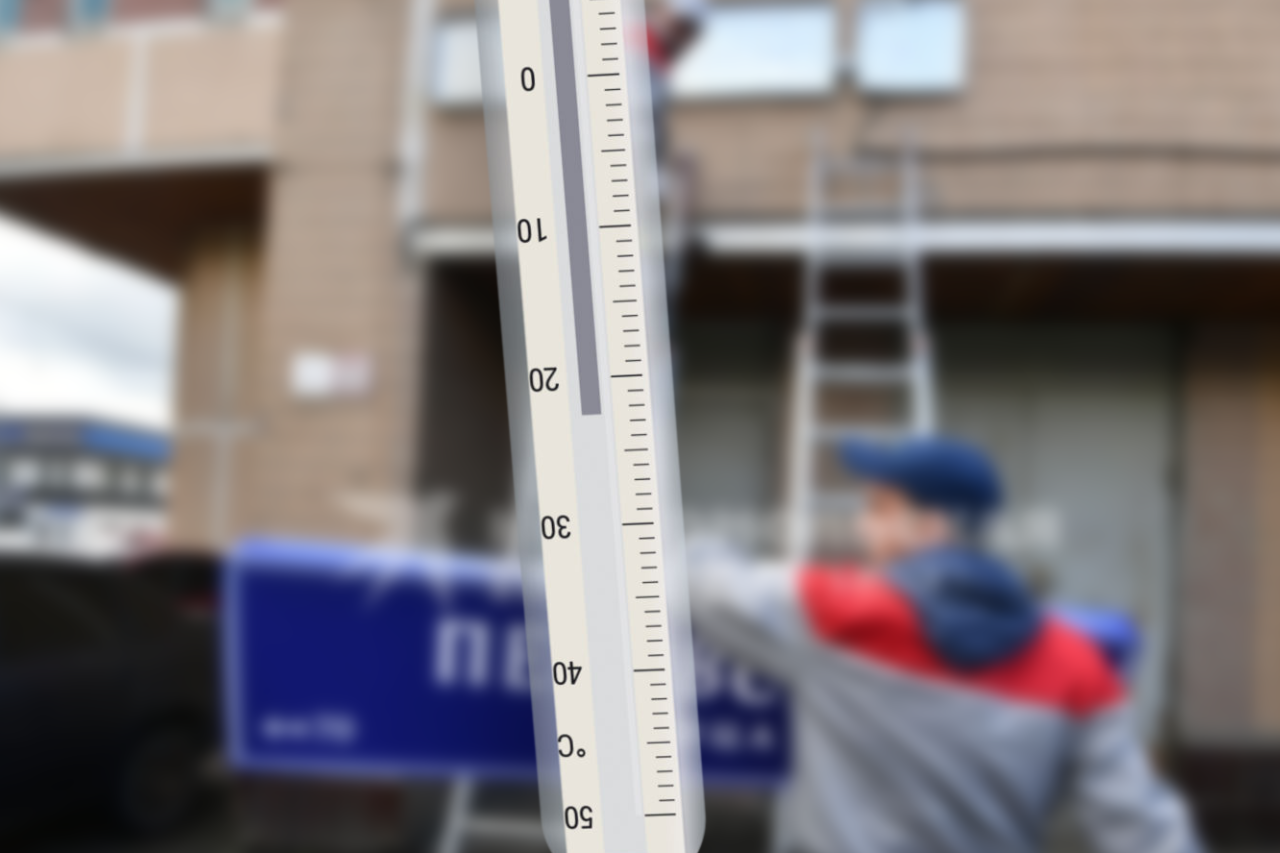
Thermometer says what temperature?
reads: 22.5 °C
